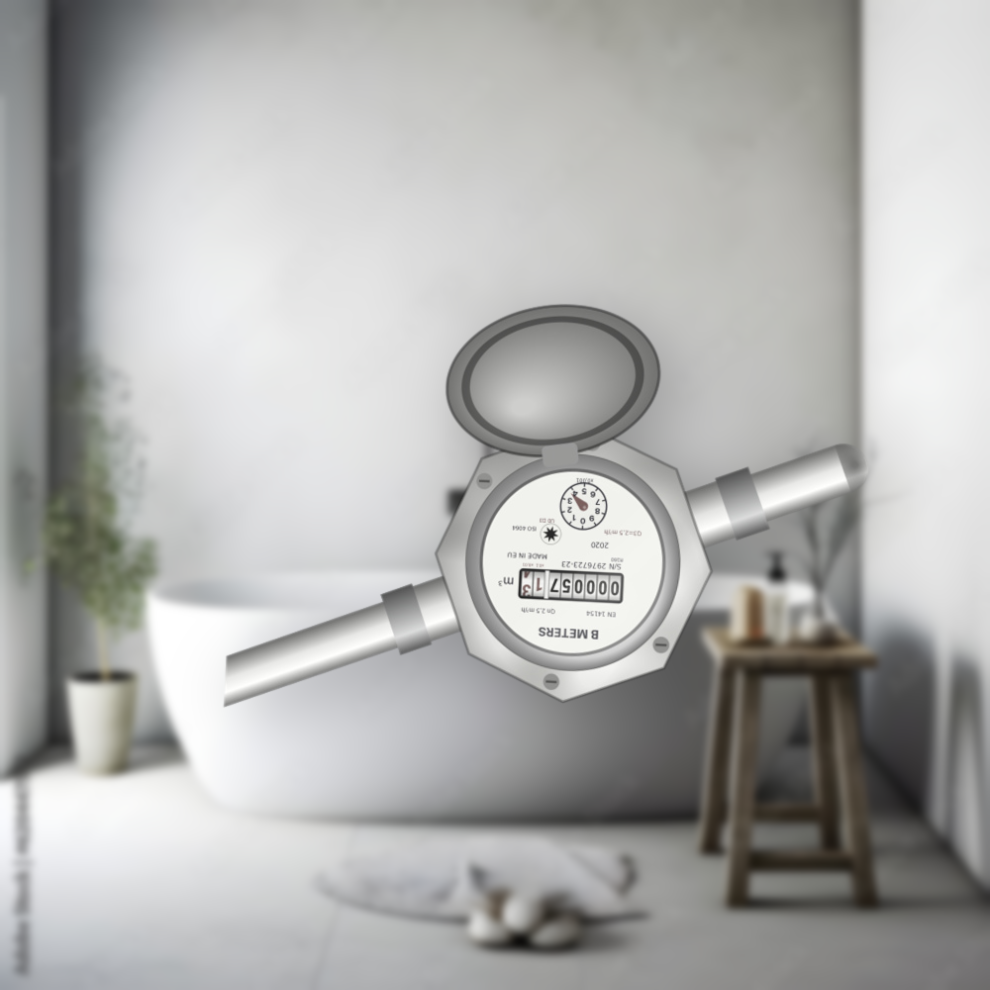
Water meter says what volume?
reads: 57.133 m³
